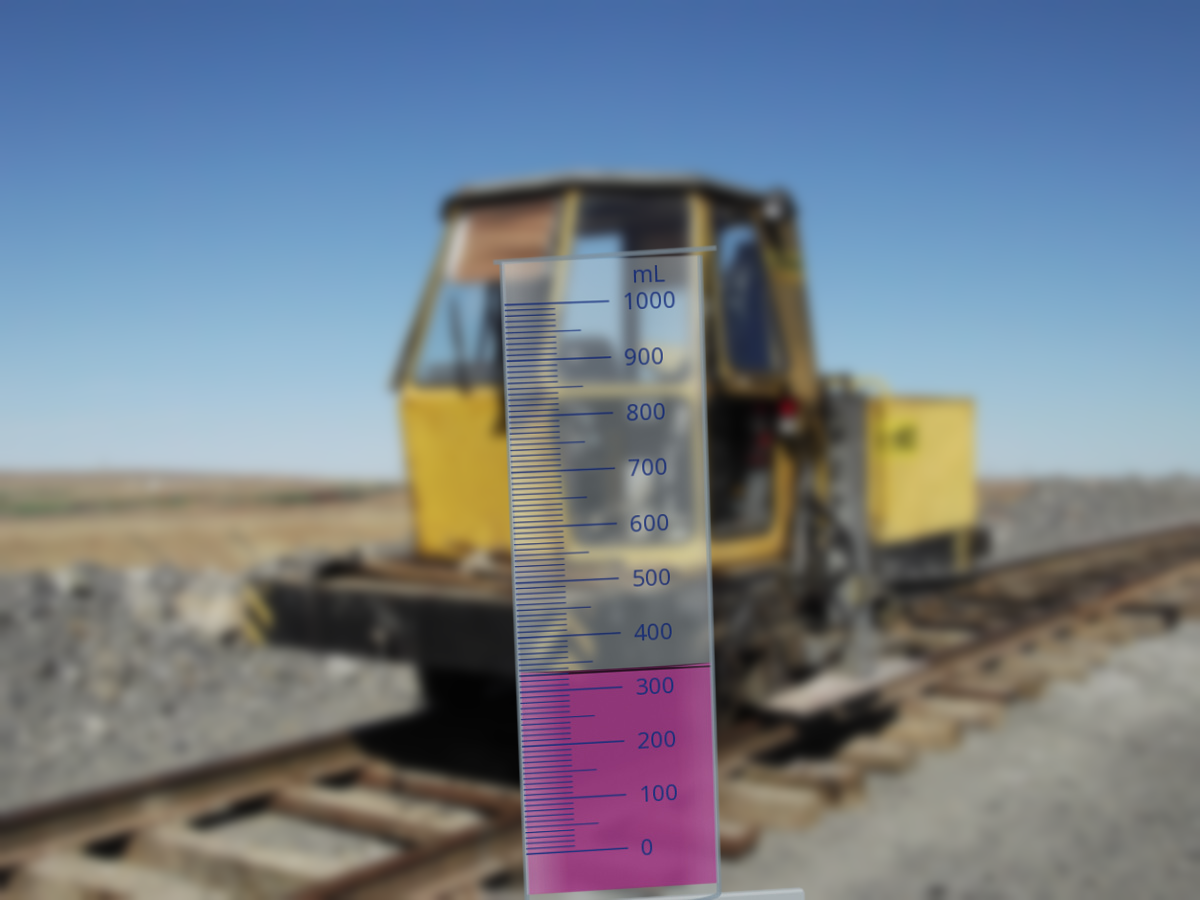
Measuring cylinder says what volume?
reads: 330 mL
